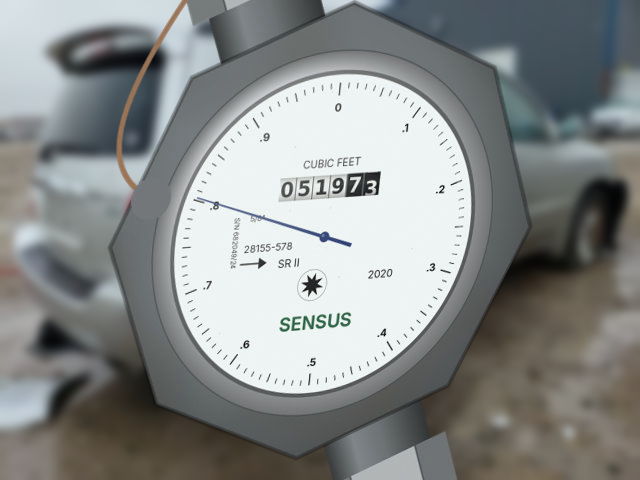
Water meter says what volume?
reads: 51972.80 ft³
